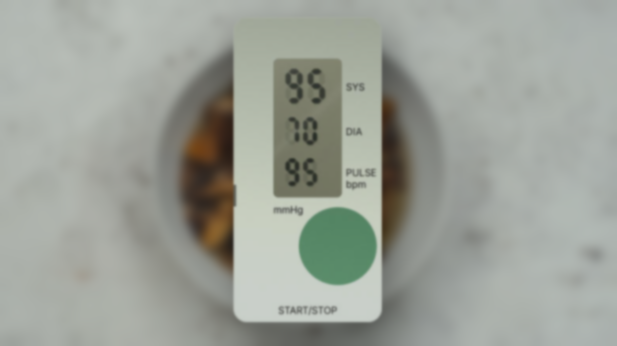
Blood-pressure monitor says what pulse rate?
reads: 95 bpm
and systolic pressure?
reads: 95 mmHg
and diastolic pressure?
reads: 70 mmHg
